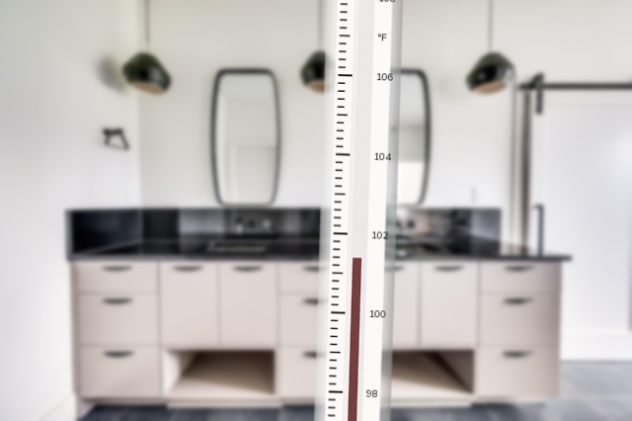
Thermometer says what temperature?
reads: 101.4 °F
